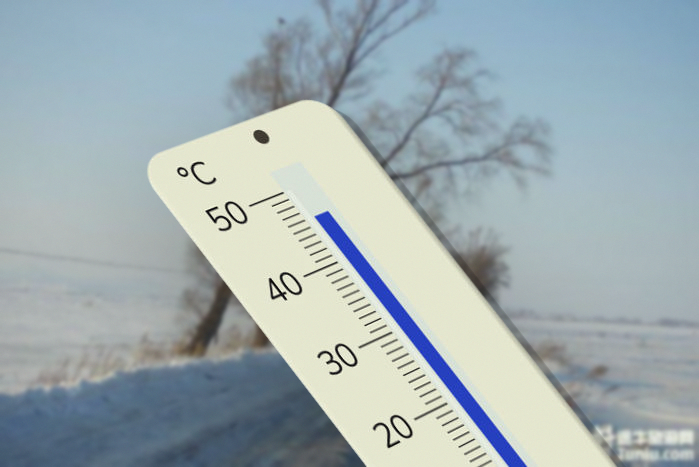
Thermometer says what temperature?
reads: 46 °C
